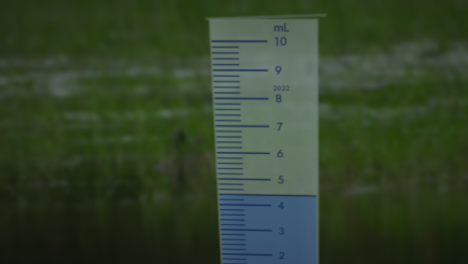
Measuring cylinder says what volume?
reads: 4.4 mL
